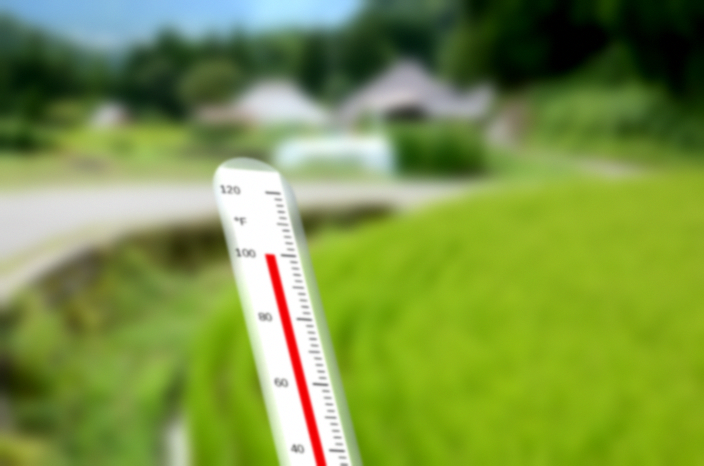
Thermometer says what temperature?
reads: 100 °F
